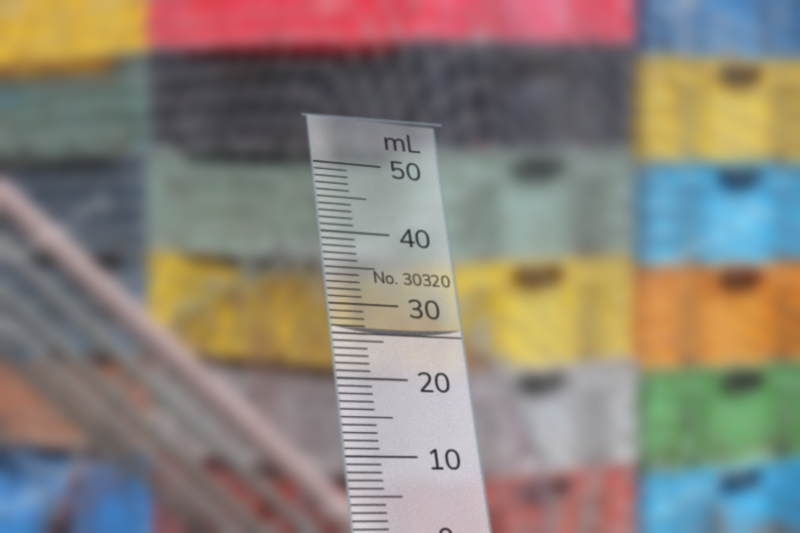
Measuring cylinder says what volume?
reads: 26 mL
